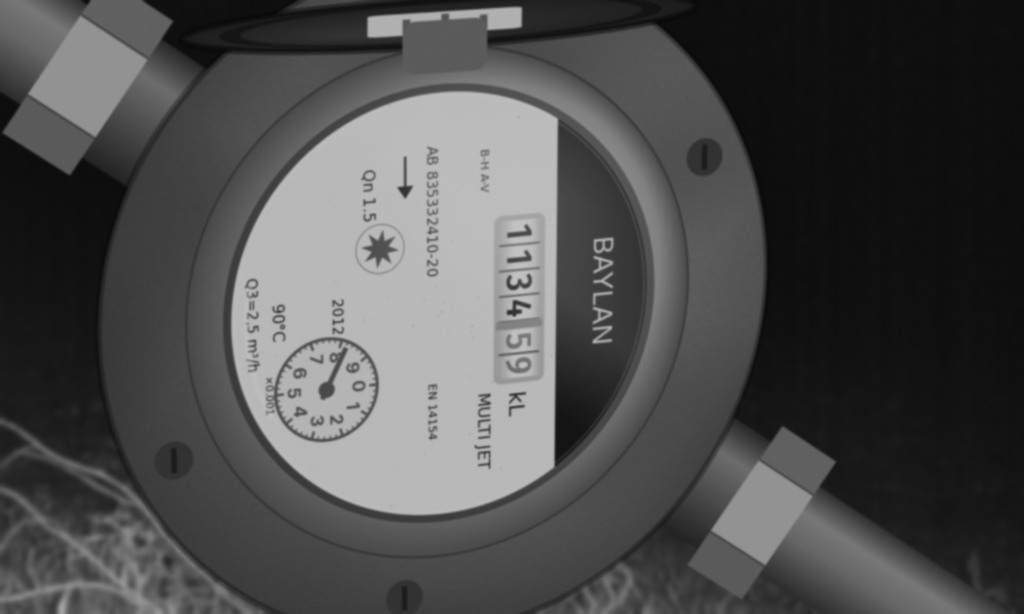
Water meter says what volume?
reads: 1134.598 kL
